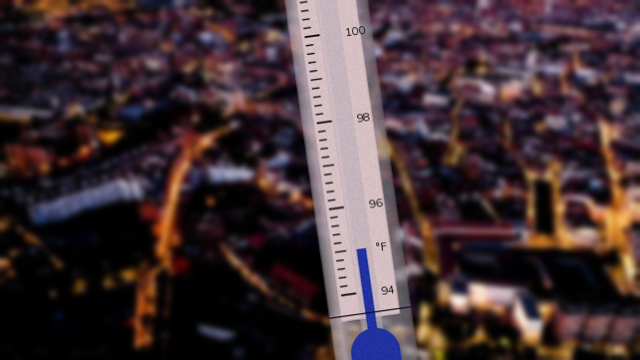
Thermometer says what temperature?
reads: 95 °F
